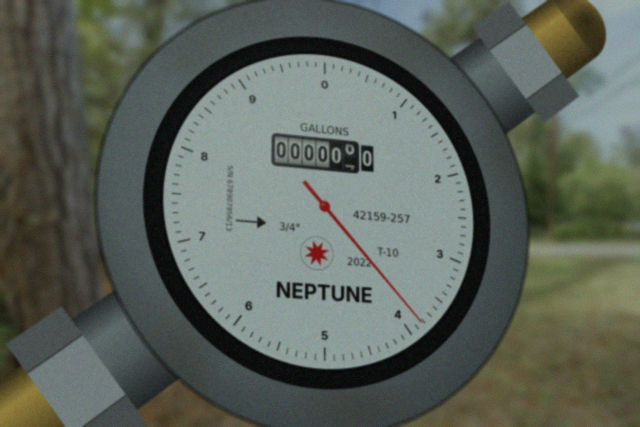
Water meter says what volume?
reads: 63.8 gal
